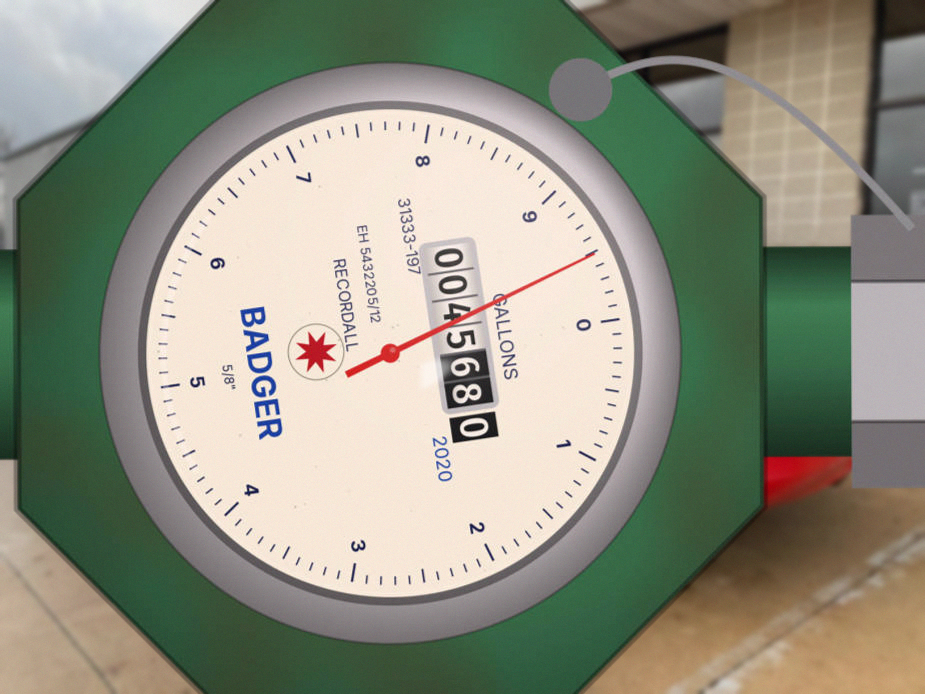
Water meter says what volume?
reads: 45679.5 gal
